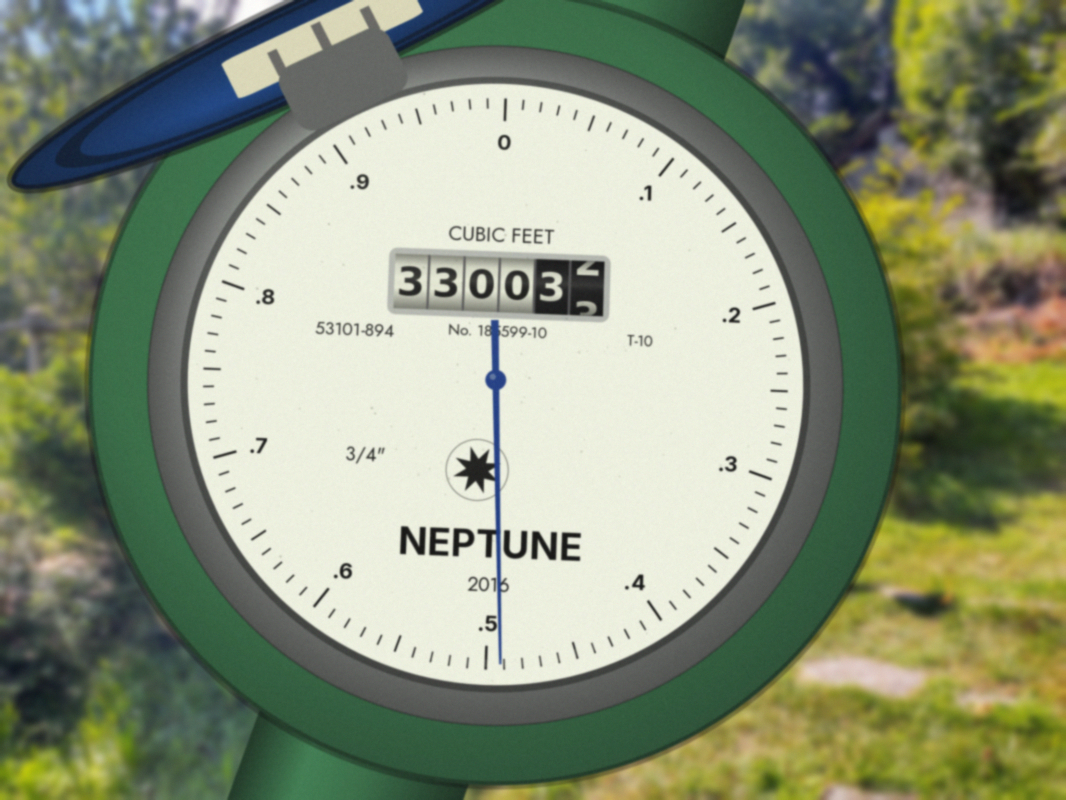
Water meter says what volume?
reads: 330032.49 ft³
